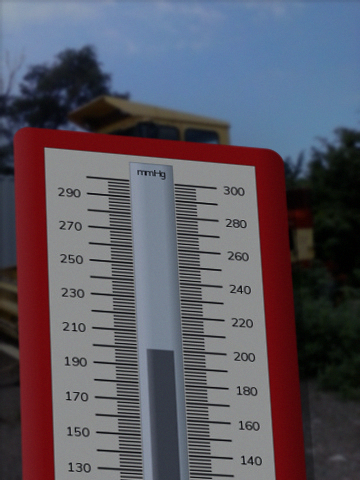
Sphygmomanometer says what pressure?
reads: 200 mmHg
